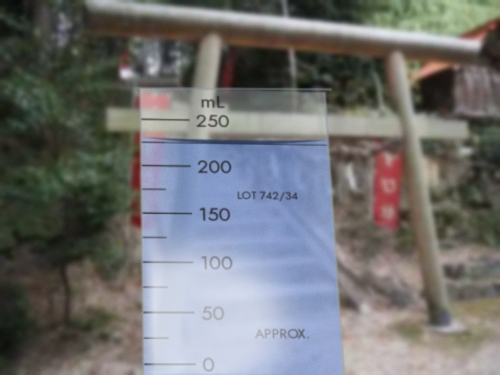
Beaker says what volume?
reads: 225 mL
